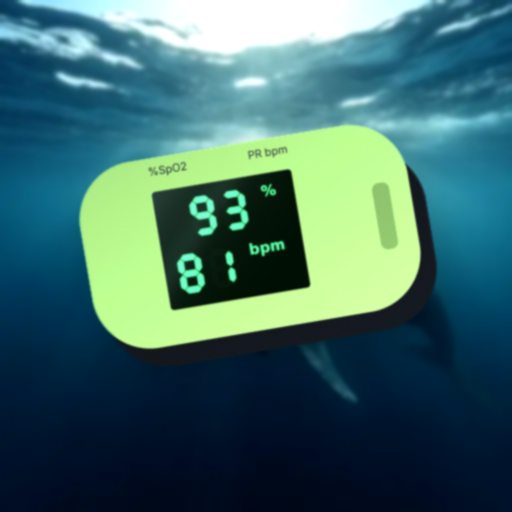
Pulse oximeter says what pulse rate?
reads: 81 bpm
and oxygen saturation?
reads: 93 %
